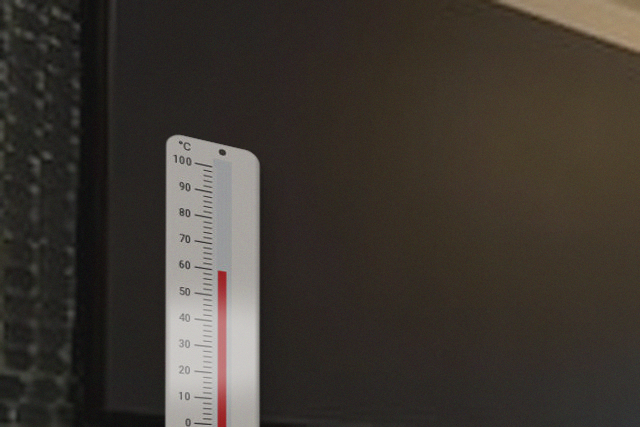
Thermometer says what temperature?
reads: 60 °C
